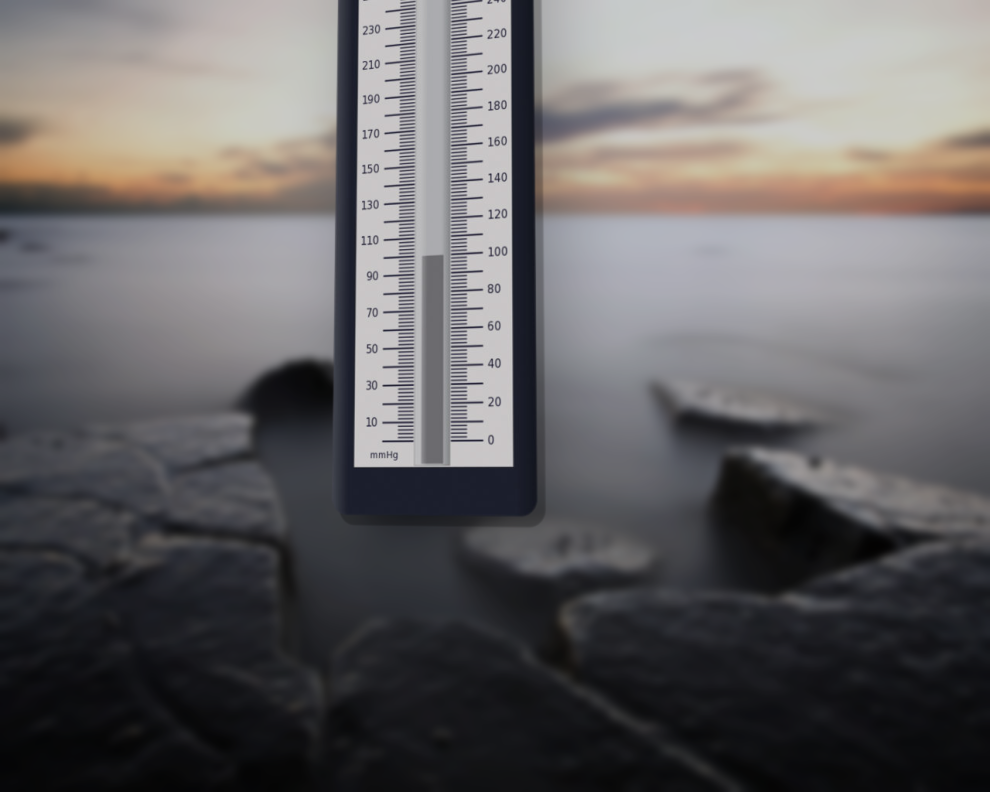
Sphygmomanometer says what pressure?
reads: 100 mmHg
